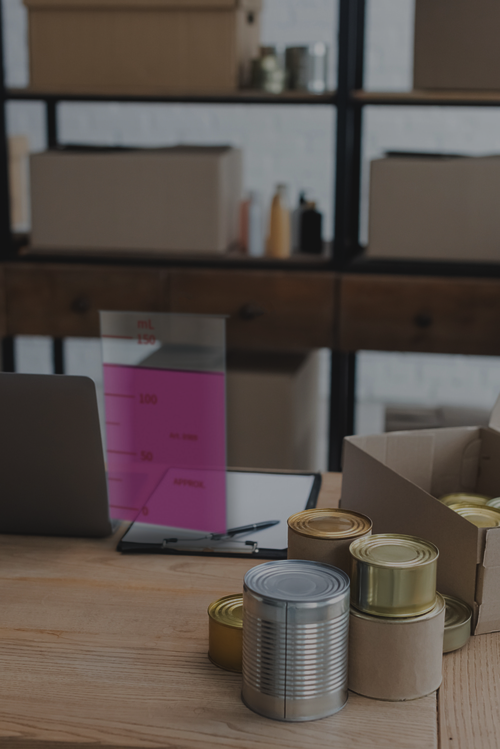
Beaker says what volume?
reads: 125 mL
